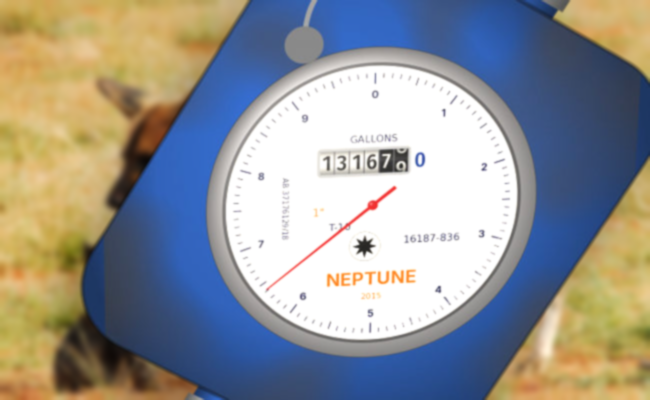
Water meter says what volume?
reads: 1316786.4 gal
